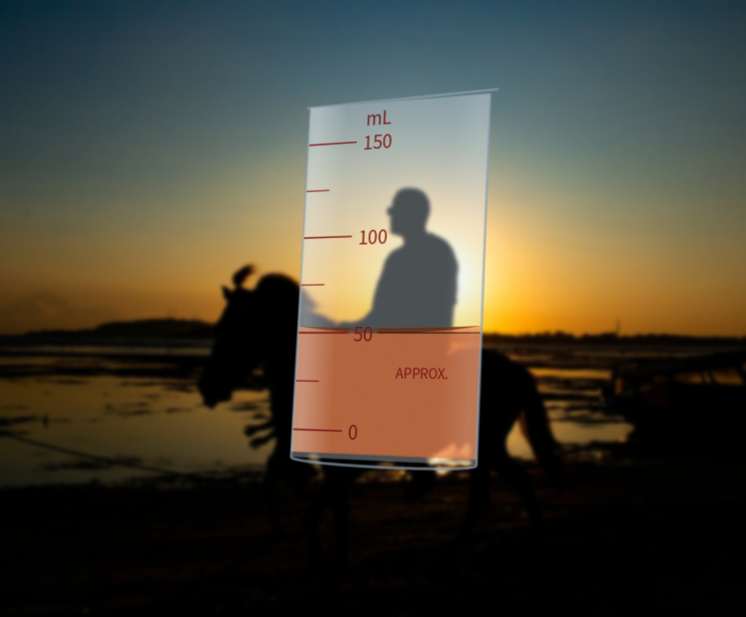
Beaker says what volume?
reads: 50 mL
